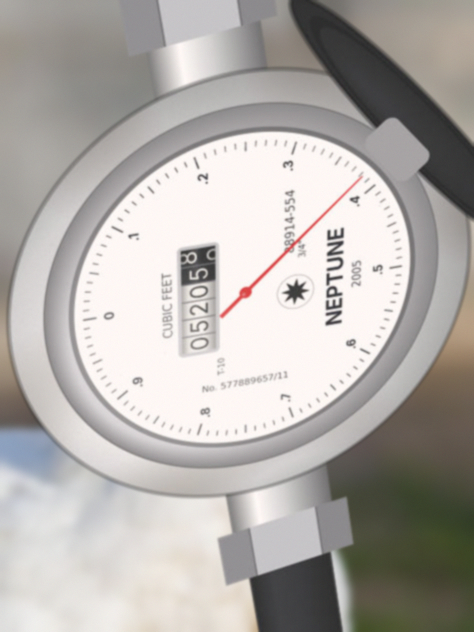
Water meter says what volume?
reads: 52058.38 ft³
